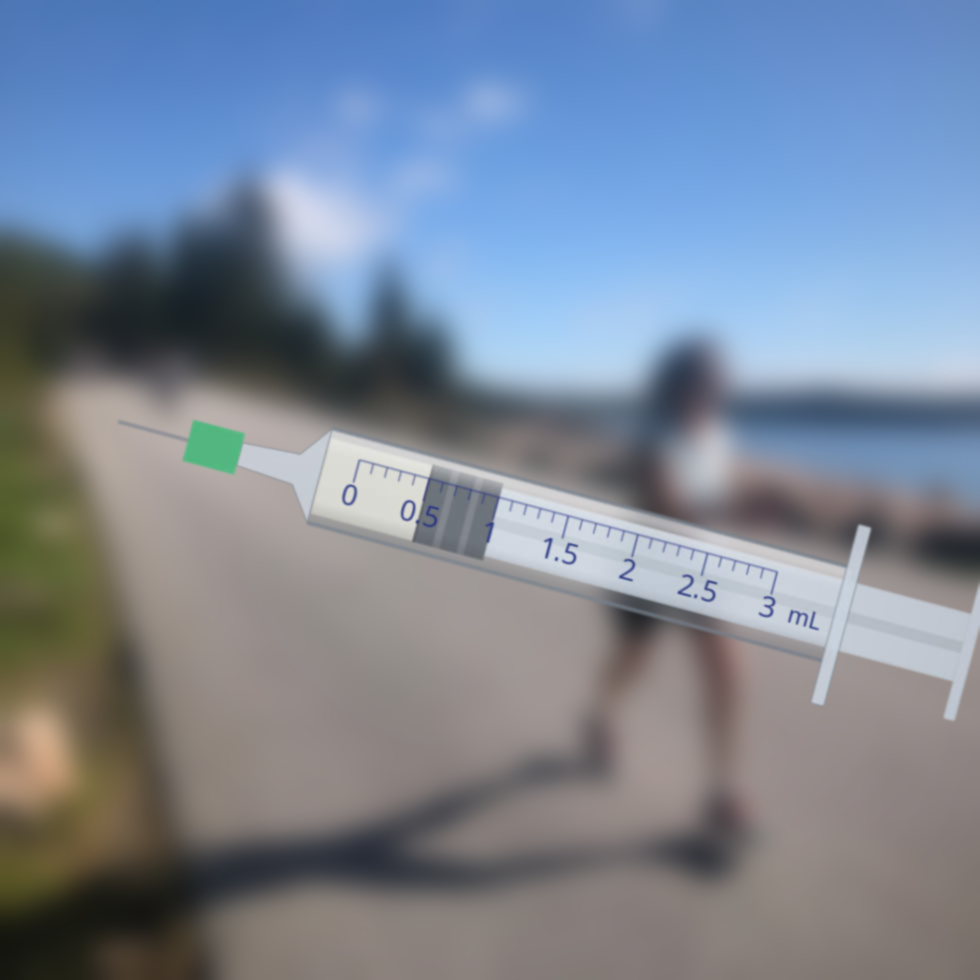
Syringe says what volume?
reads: 0.5 mL
